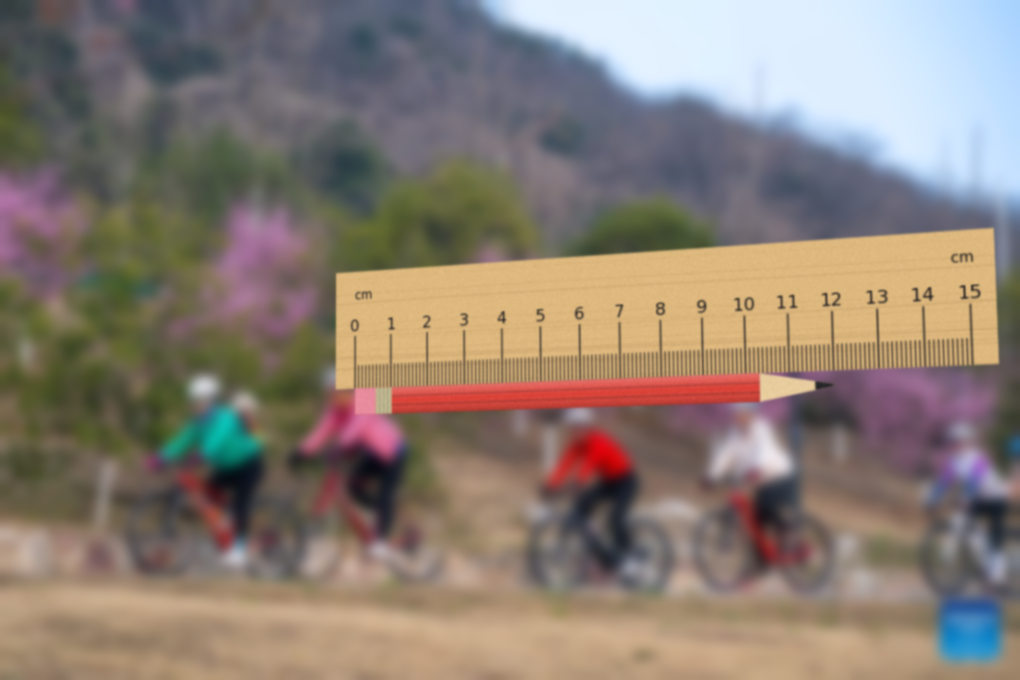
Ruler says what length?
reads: 12 cm
